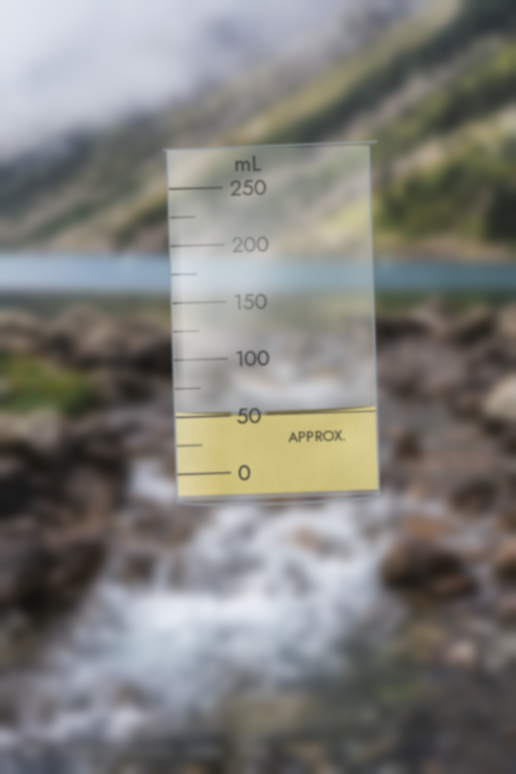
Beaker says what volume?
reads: 50 mL
